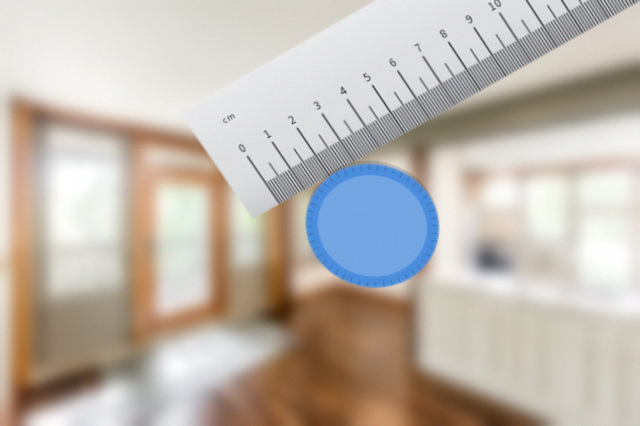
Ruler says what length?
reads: 4.5 cm
